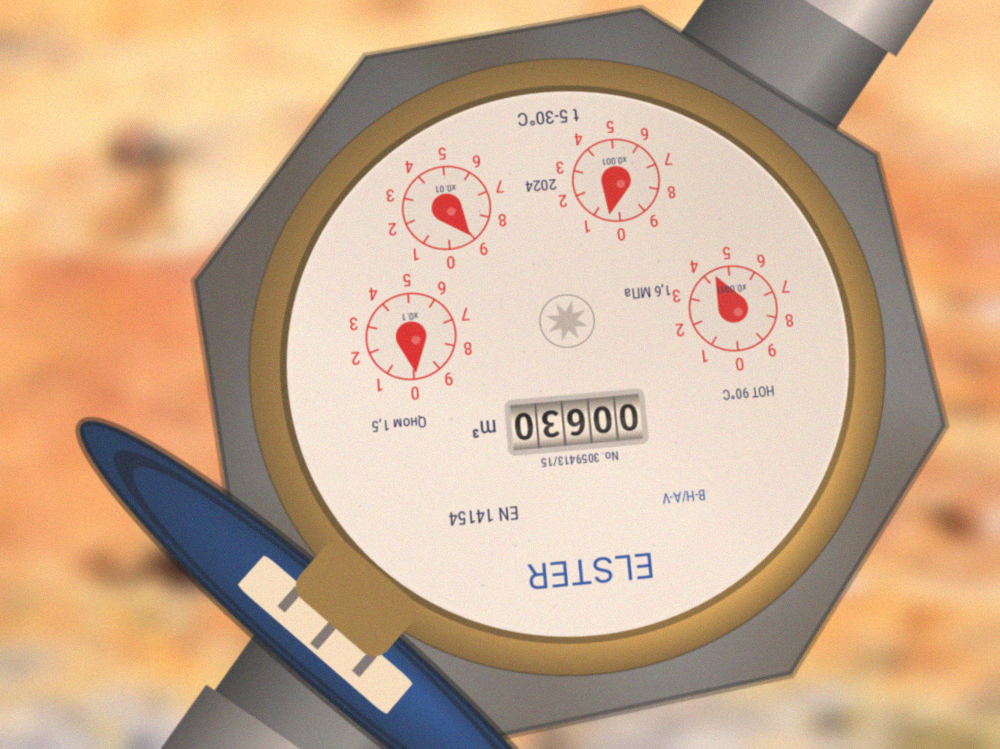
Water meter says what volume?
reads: 629.9904 m³
